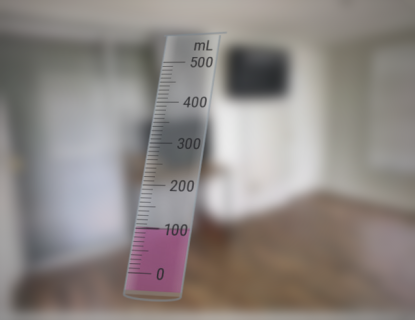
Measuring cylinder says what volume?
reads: 100 mL
